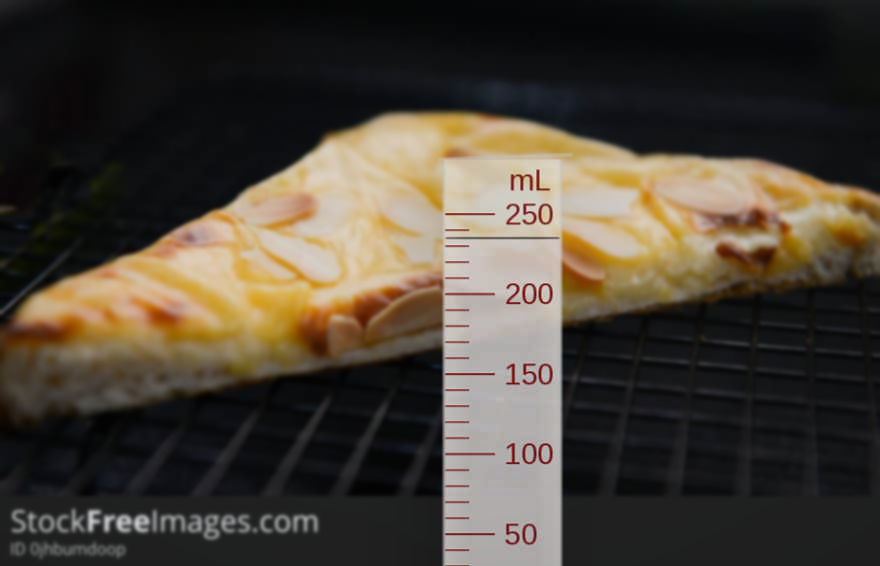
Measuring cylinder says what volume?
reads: 235 mL
